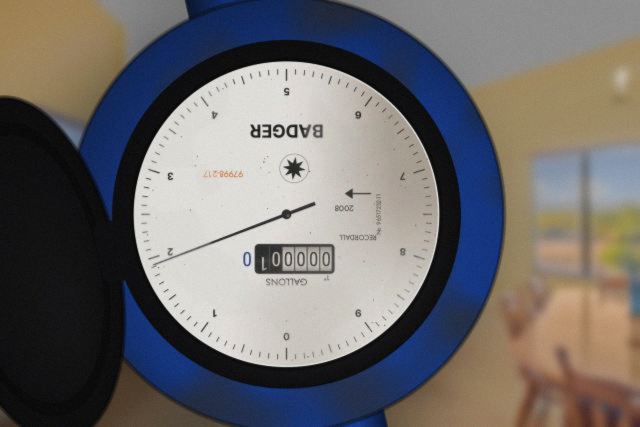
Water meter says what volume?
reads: 11.9 gal
